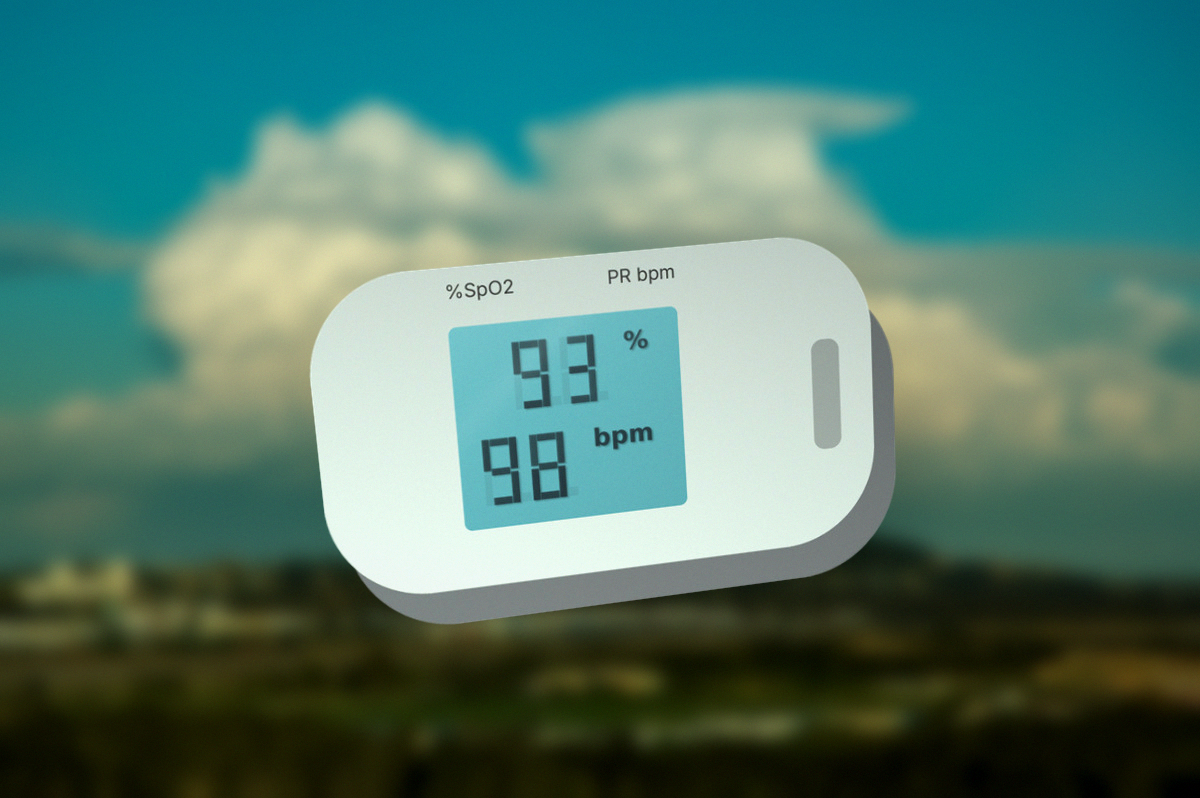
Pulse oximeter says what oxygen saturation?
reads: 93 %
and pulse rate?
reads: 98 bpm
